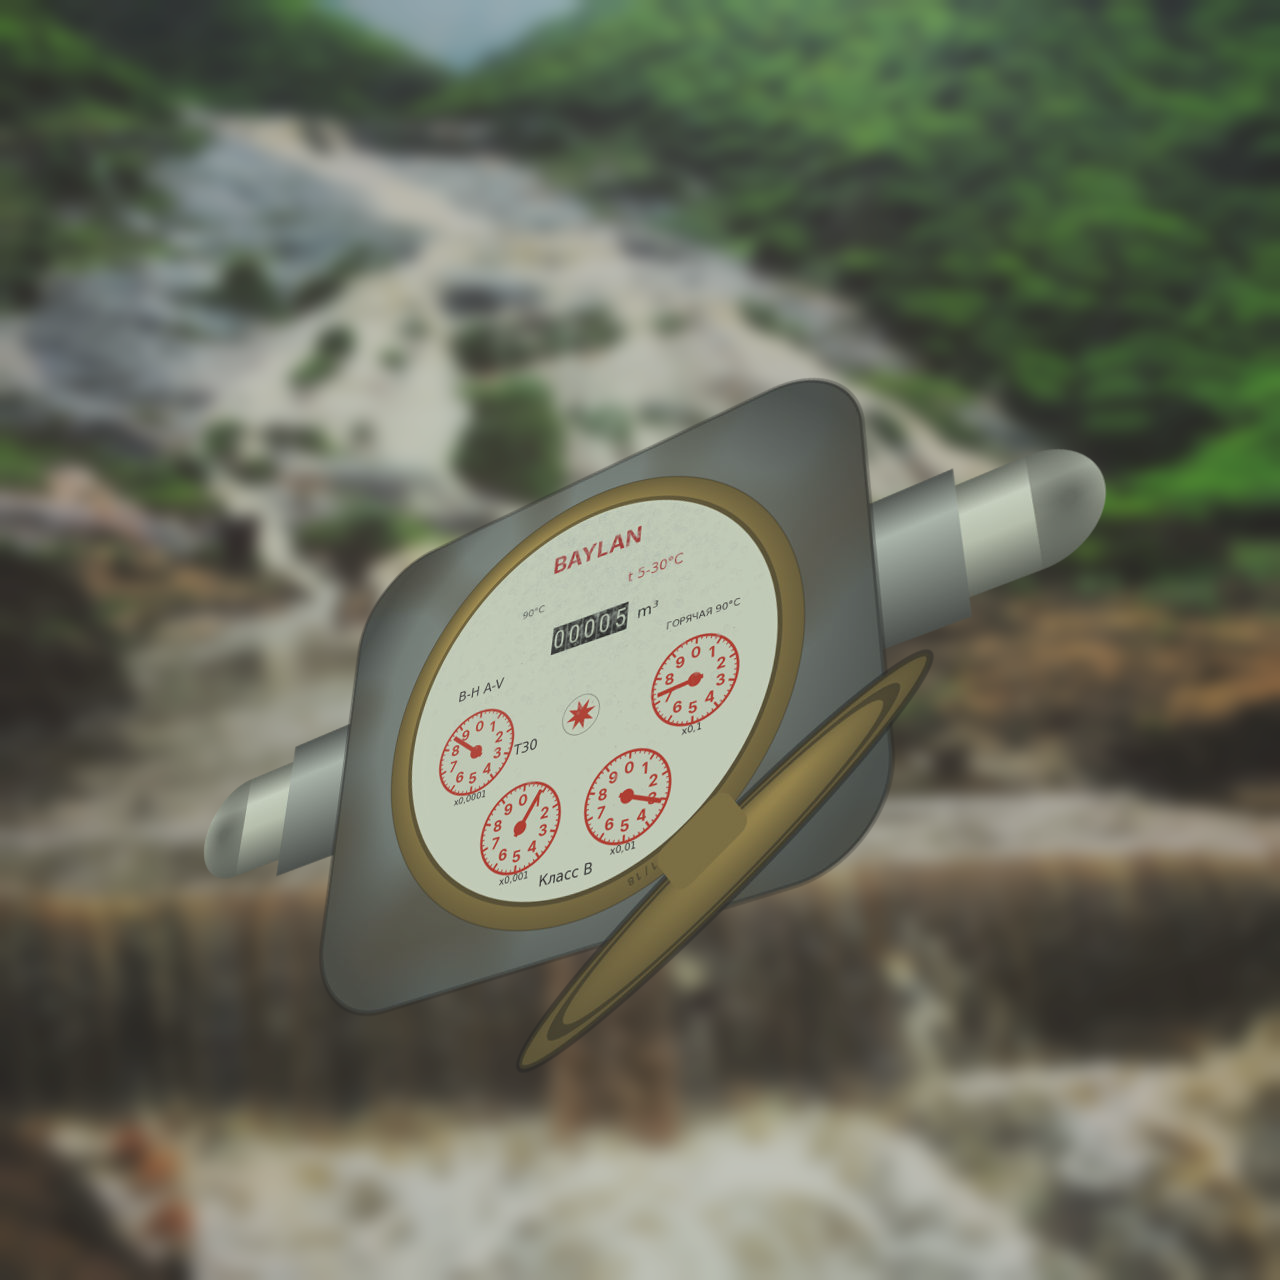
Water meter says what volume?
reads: 5.7308 m³
